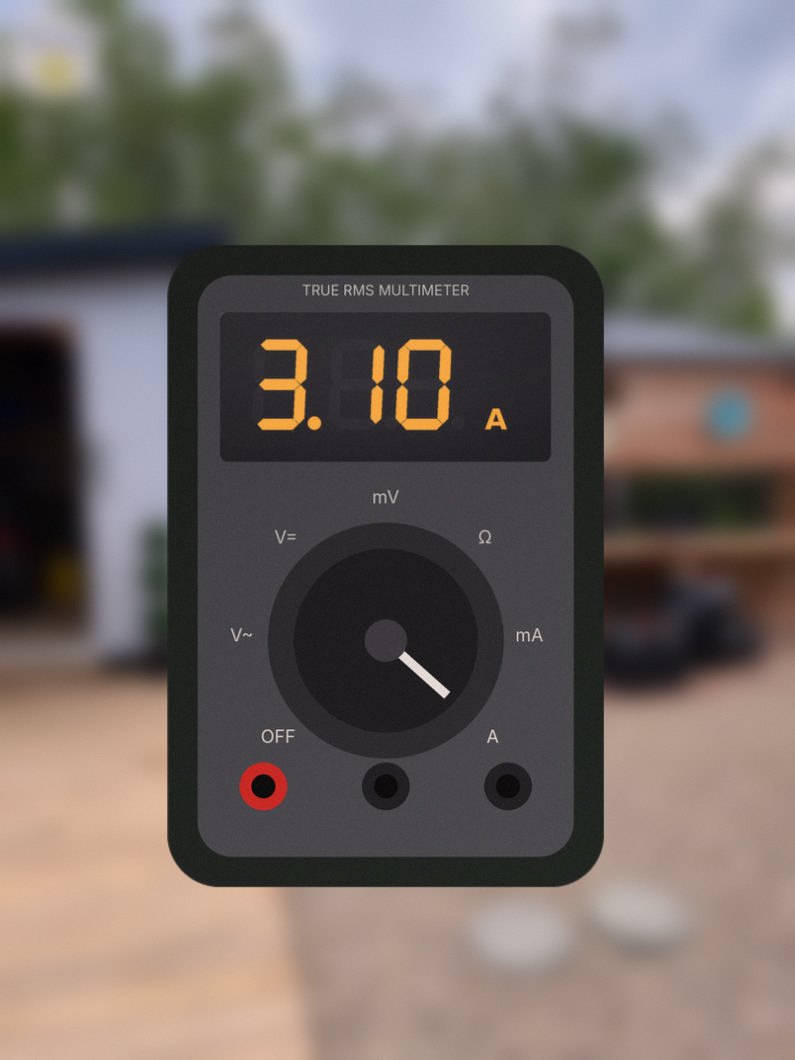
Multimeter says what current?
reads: 3.10 A
